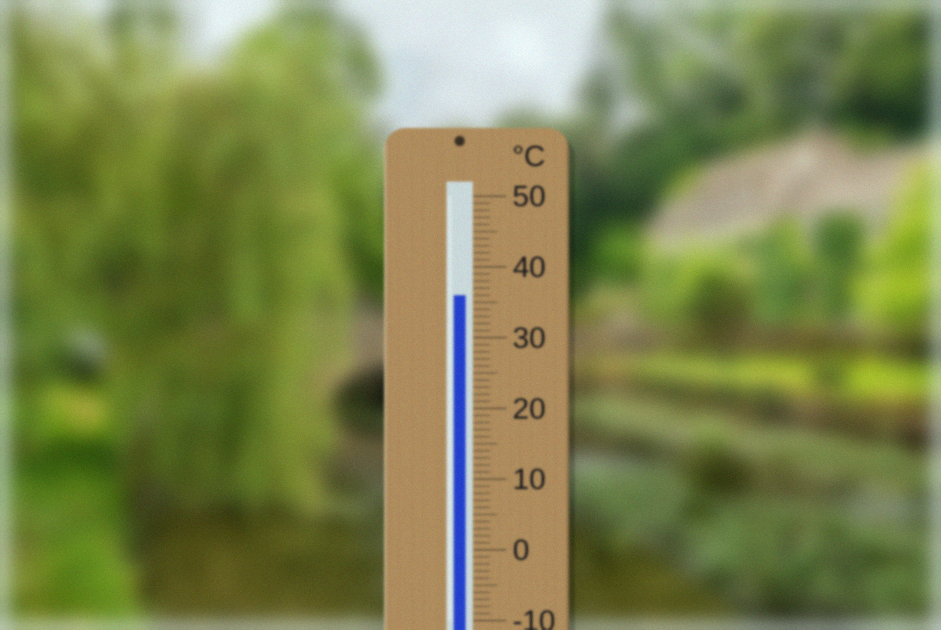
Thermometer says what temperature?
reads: 36 °C
